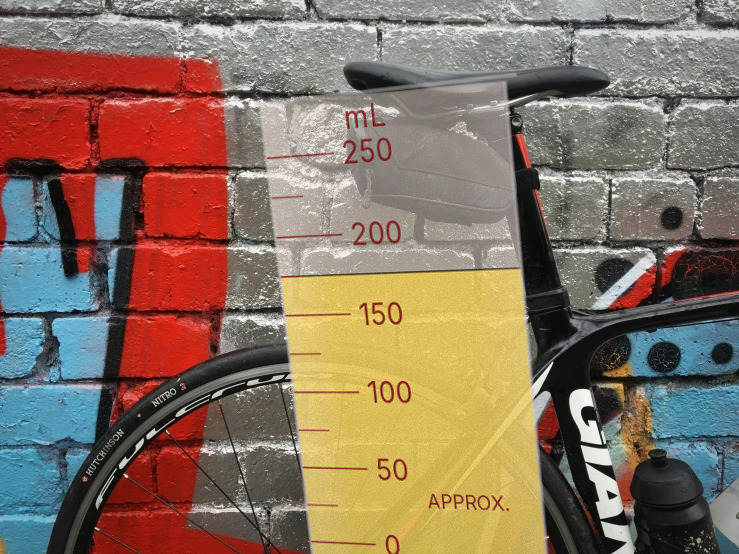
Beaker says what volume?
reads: 175 mL
